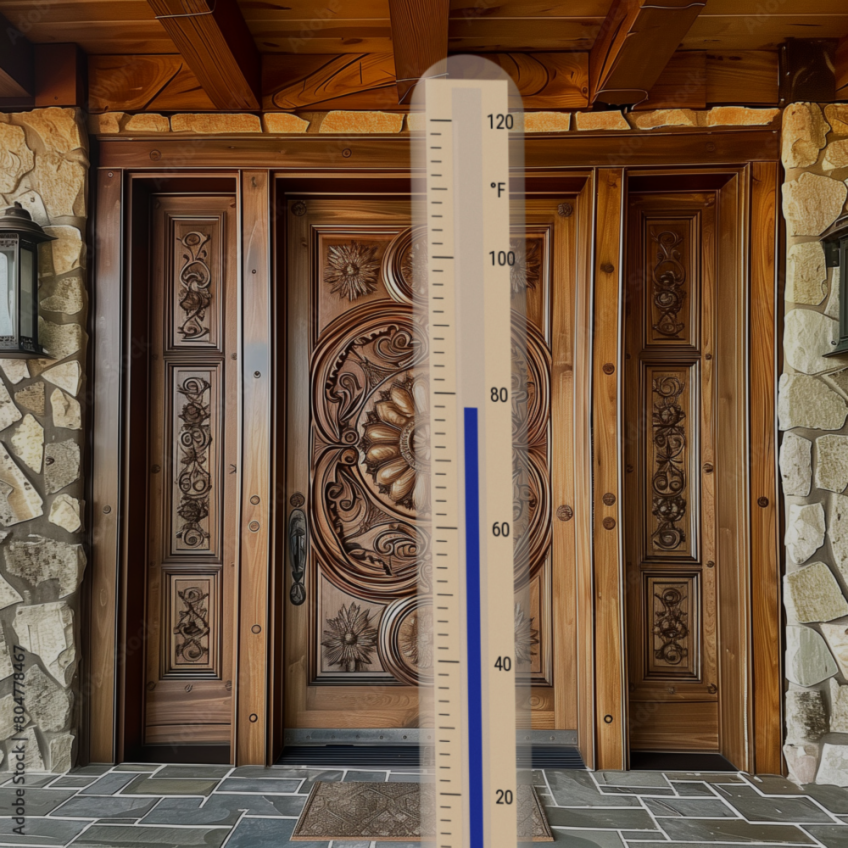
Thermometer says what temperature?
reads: 78 °F
